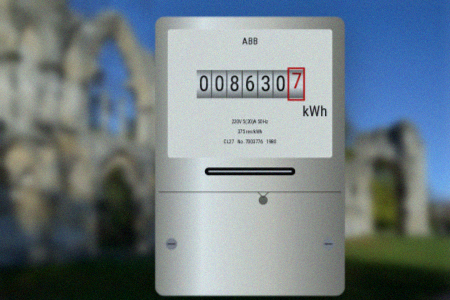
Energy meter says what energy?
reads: 8630.7 kWh
